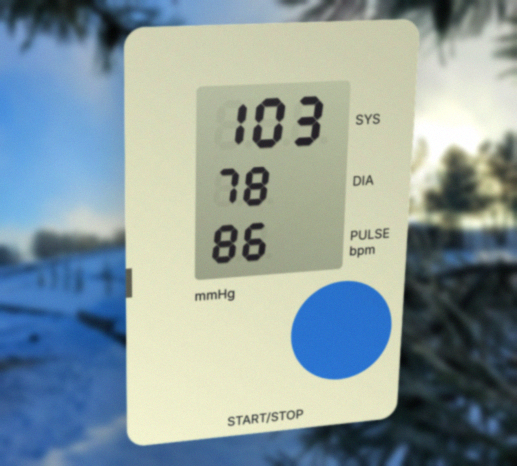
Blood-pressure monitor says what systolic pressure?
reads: 103 mmHg
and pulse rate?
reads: 86 bpm
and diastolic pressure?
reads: 78 mmHg
